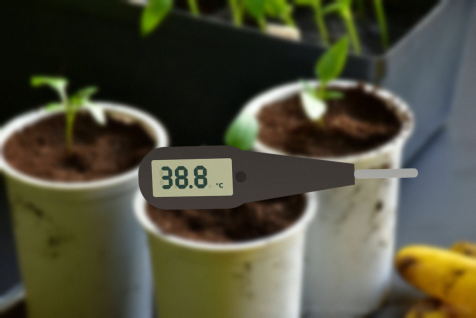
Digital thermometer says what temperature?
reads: 38.8 °C
